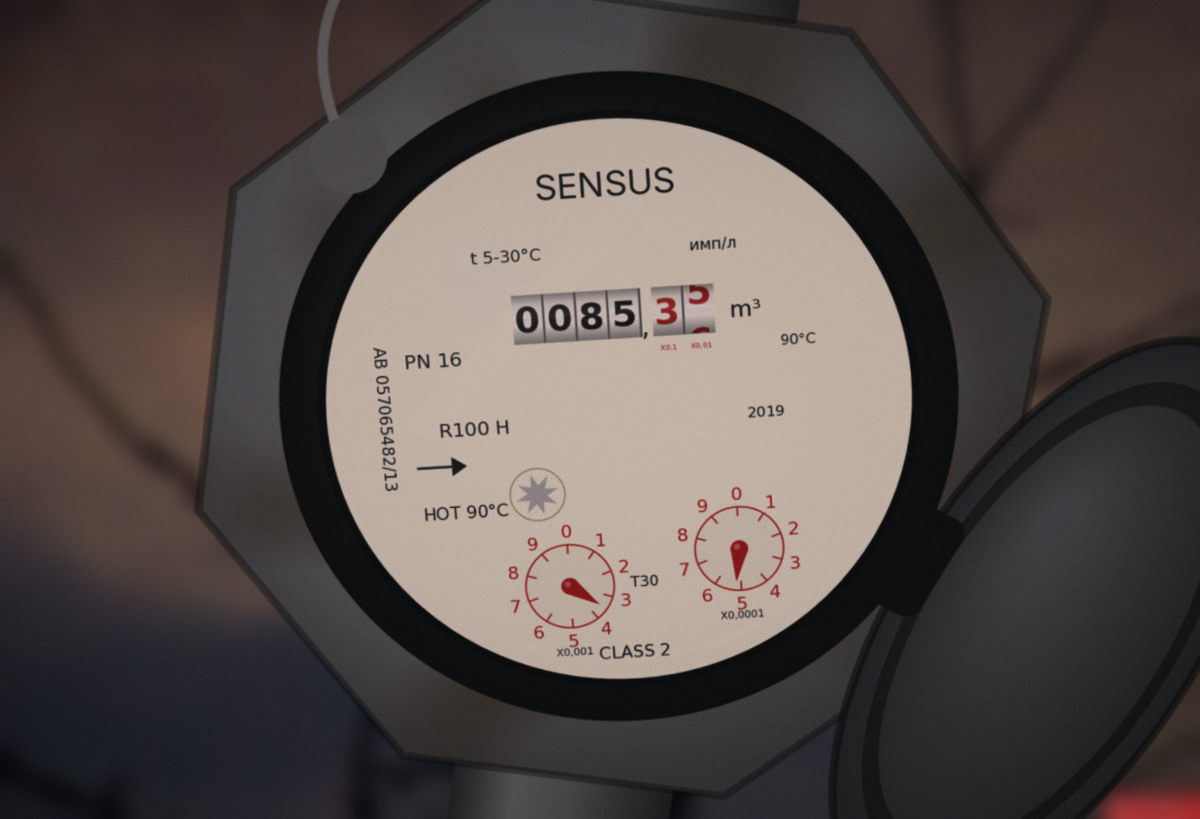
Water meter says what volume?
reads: 85.3535 m³
